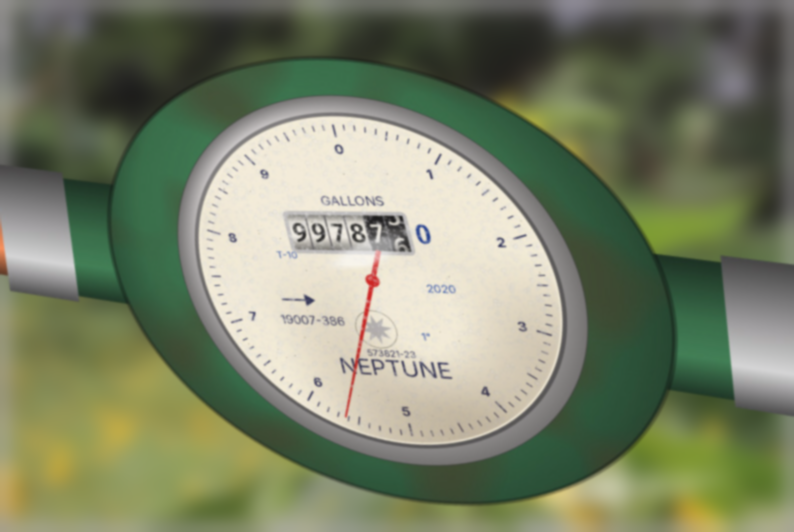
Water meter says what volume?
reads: 9978755.6 gal
